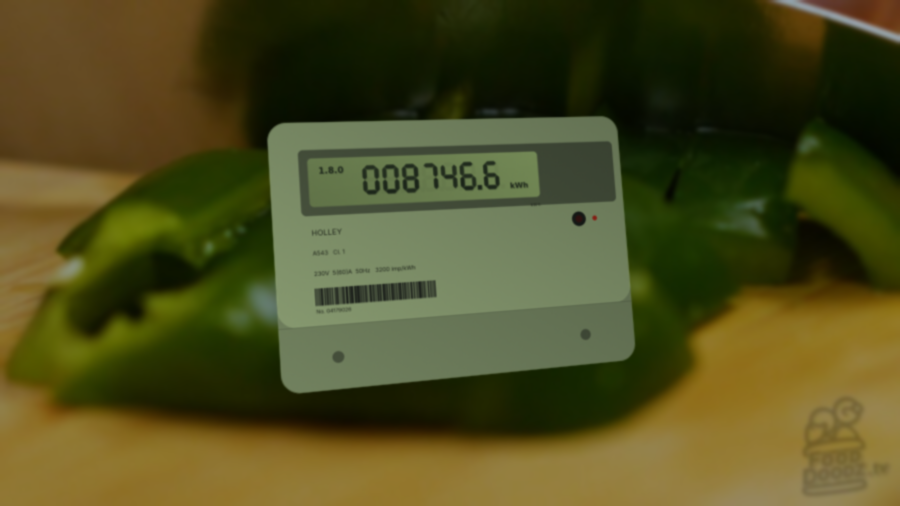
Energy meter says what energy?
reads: 8746.6 kWh
